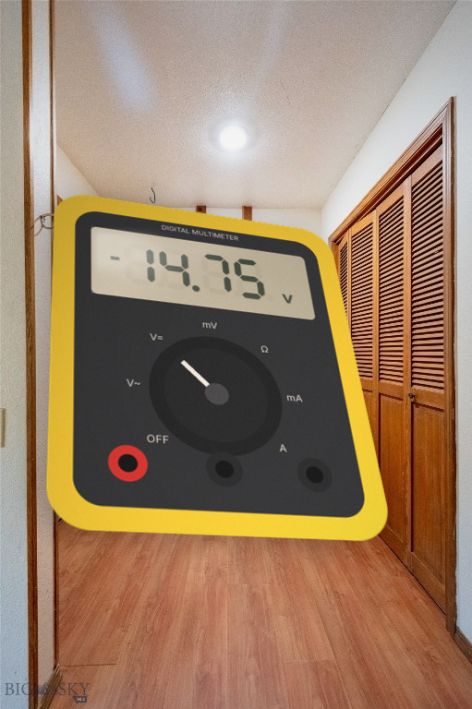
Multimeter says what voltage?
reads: -14.75 V
